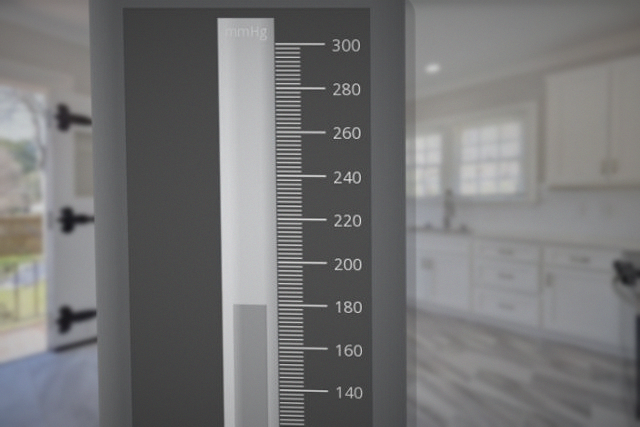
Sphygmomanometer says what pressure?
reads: 180 mmHg
